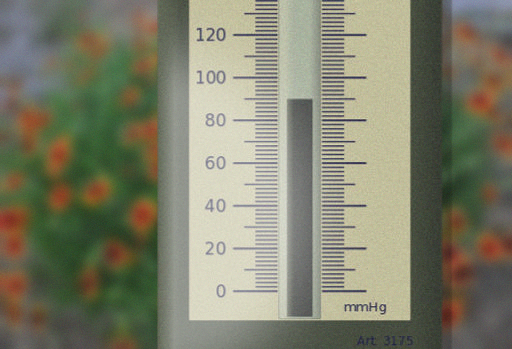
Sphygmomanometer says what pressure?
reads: 90 mmHg
